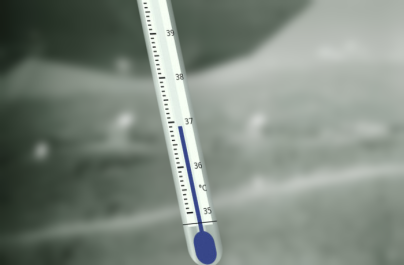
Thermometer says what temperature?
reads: 36.9 °C
